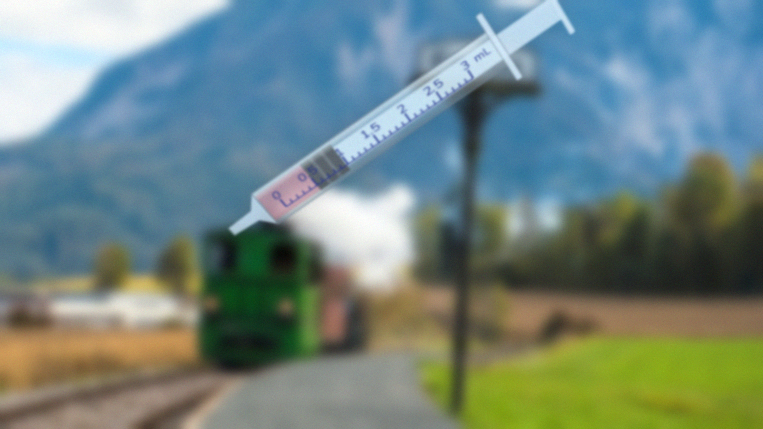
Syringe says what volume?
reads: 0.5 mL
